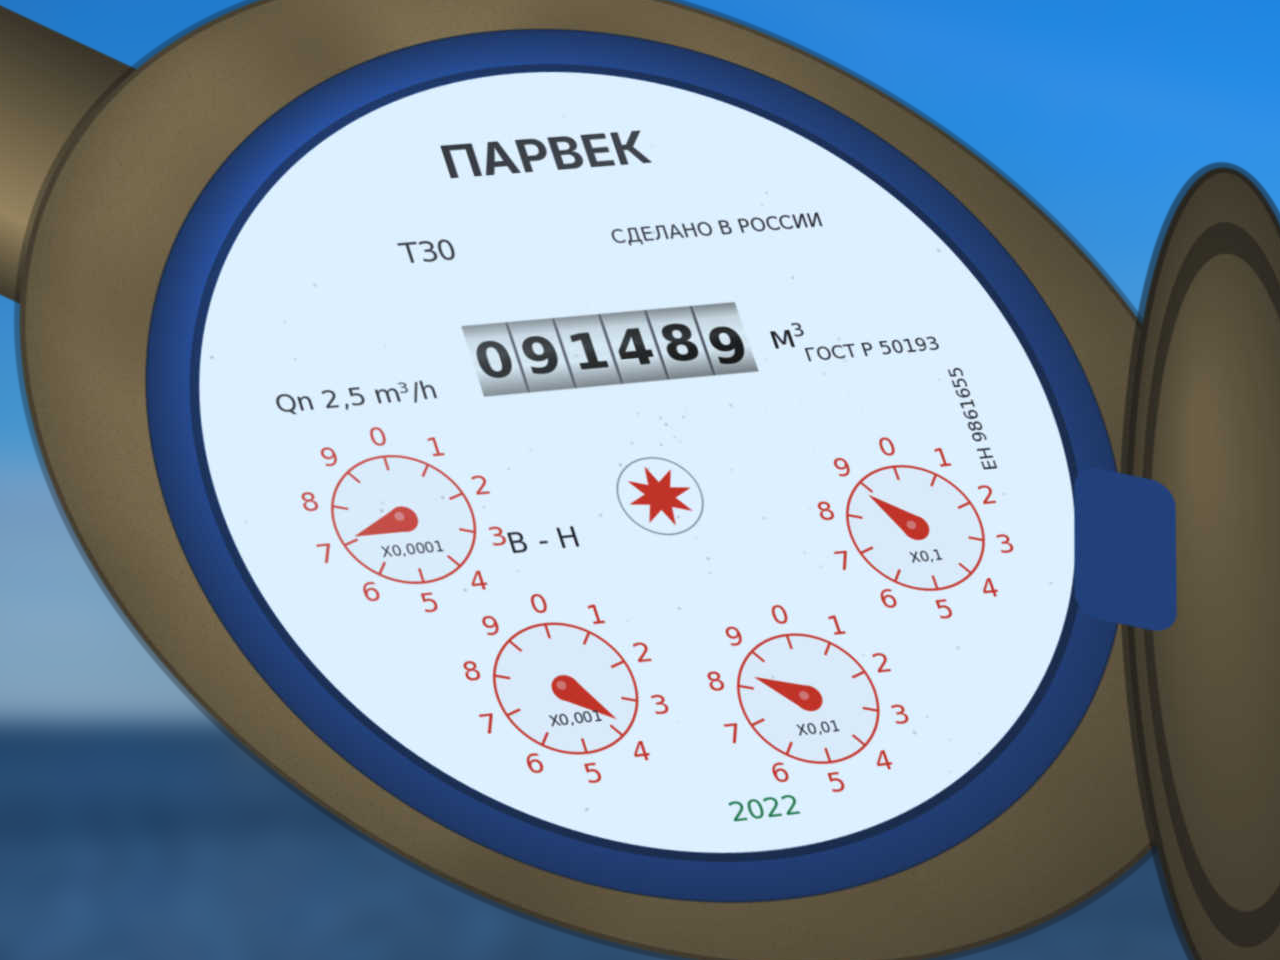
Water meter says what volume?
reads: 91488.8837 m³
